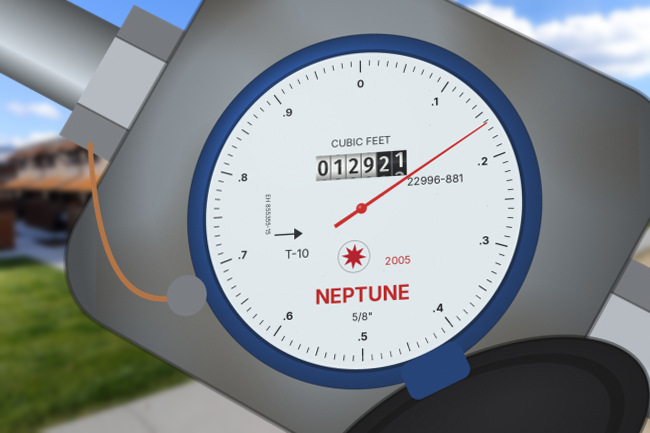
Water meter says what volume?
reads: 12921.16 ft³
